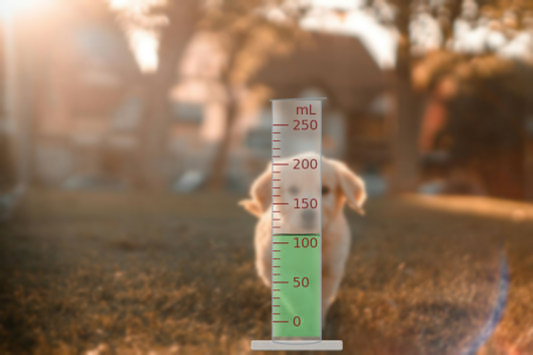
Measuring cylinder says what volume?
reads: 110 mL
